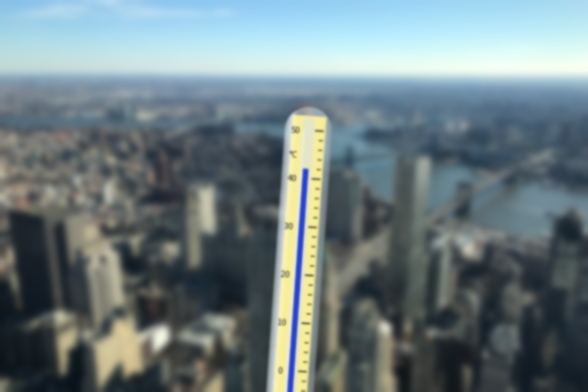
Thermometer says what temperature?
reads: 42 °C
